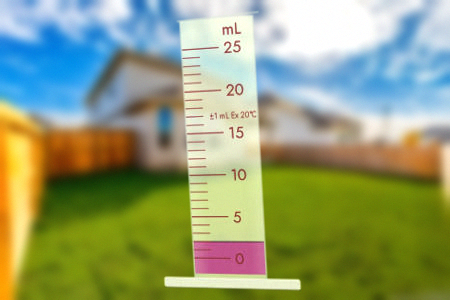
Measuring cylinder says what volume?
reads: 2 mL
